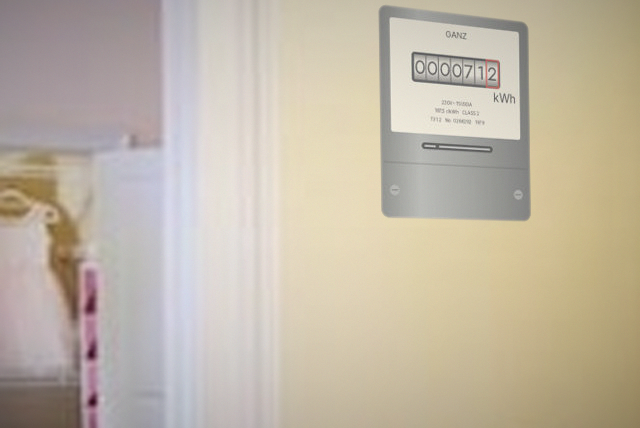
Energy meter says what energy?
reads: 71.2 kWh
